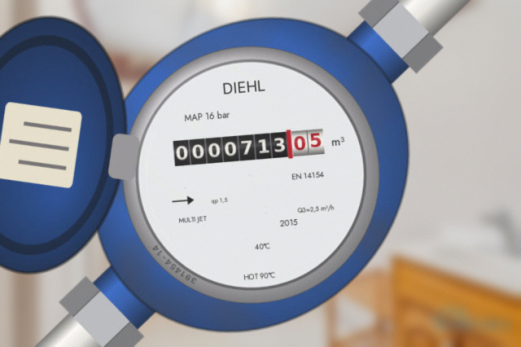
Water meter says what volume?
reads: 713.05 m³
